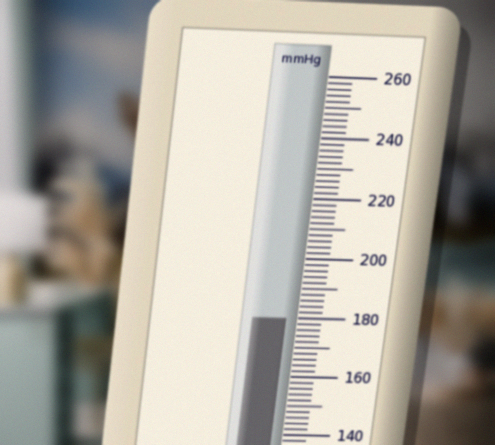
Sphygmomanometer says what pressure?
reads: 180 mmHg
